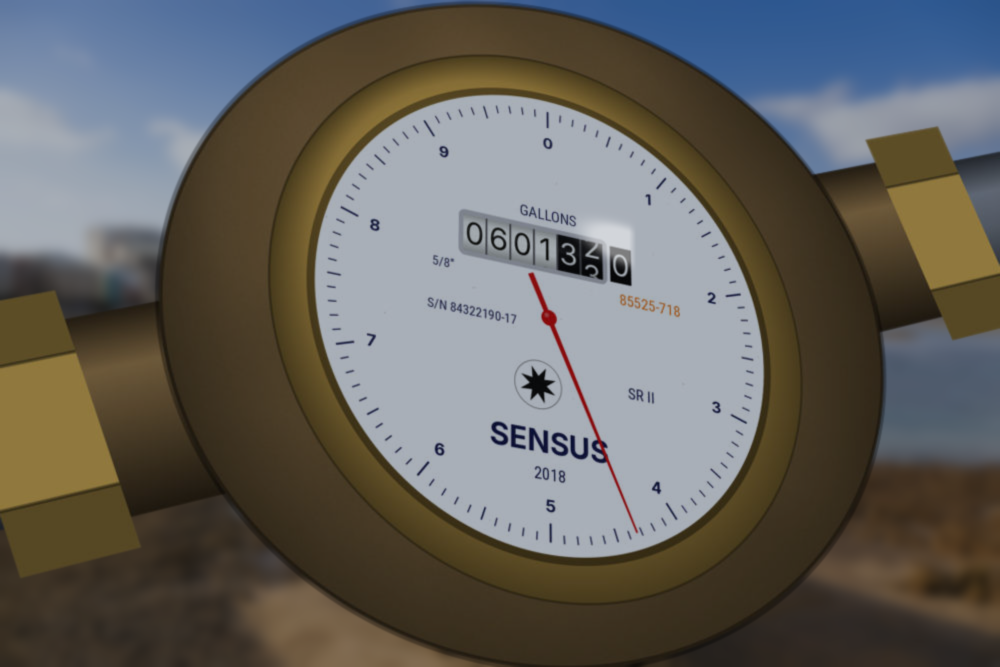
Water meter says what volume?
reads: 601324.3 gal
